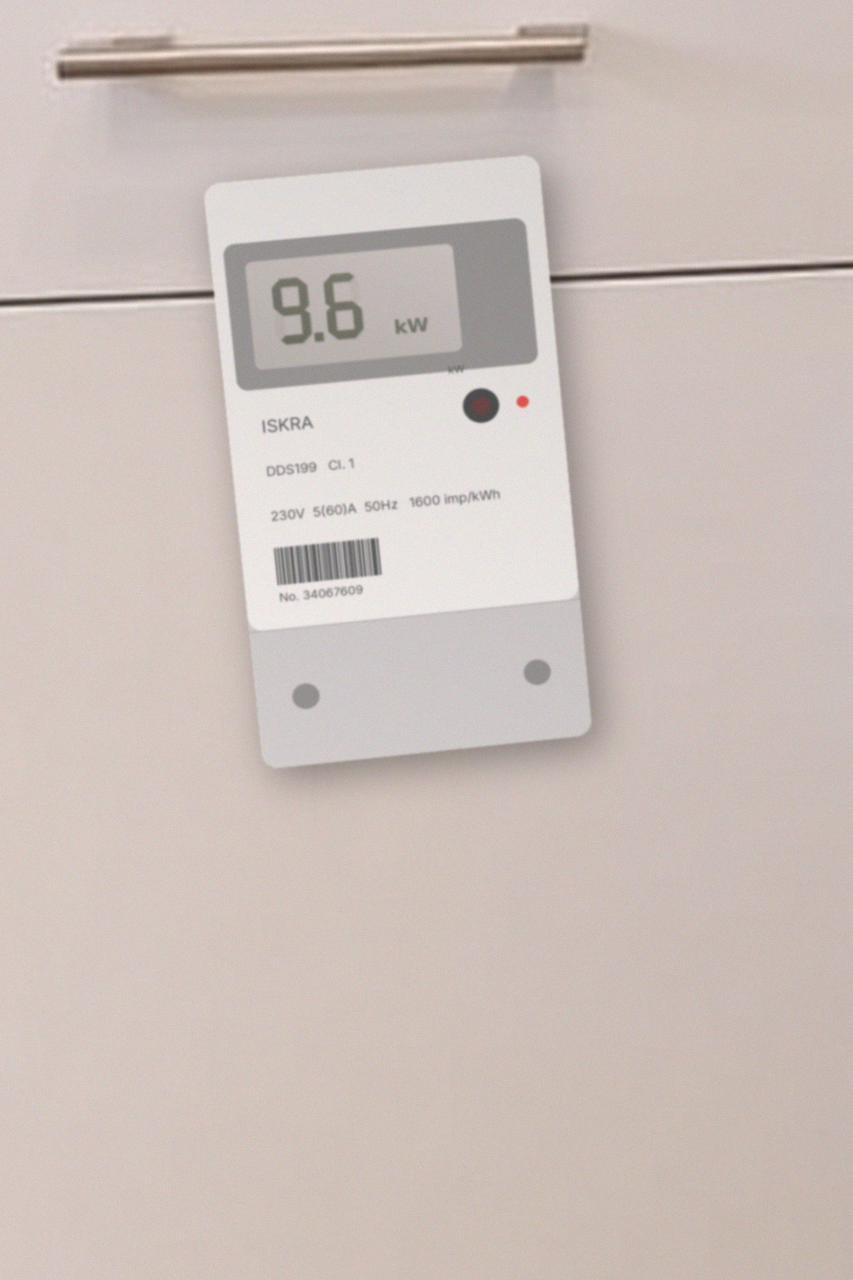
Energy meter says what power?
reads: 9.6 kW
